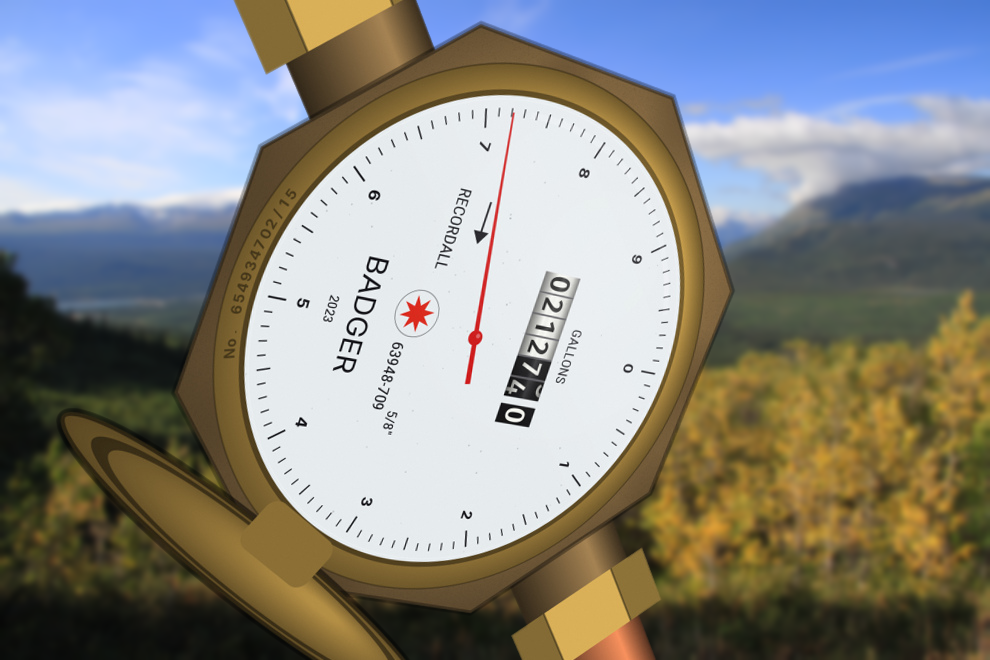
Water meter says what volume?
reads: 212737.2 gal
